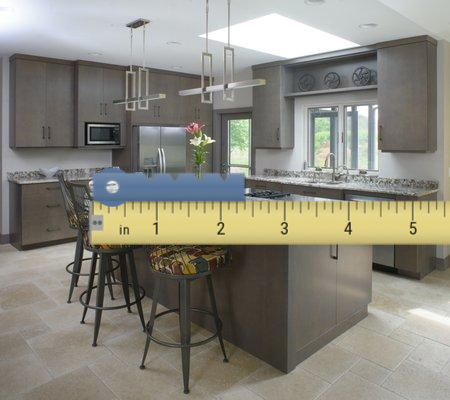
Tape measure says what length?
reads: 2.375 in
